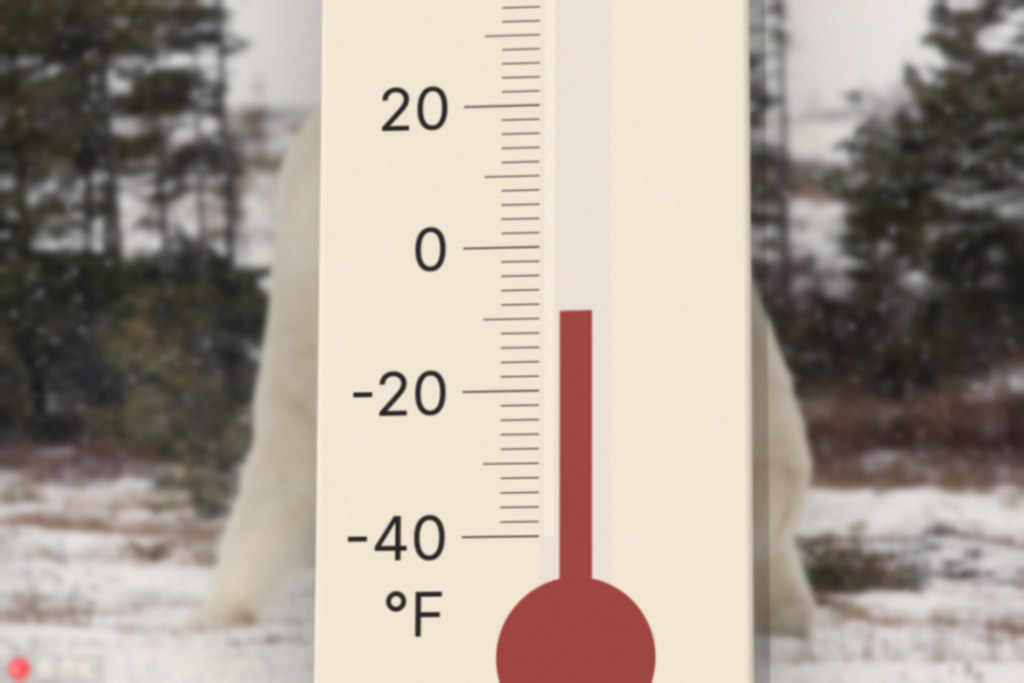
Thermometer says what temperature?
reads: -9 °F
